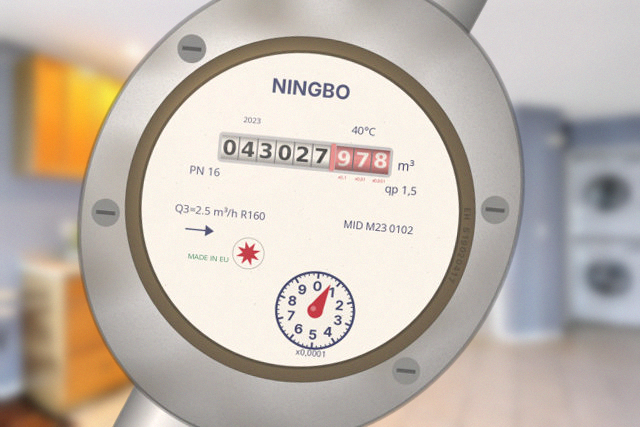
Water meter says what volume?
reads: 43027.9780 m³
